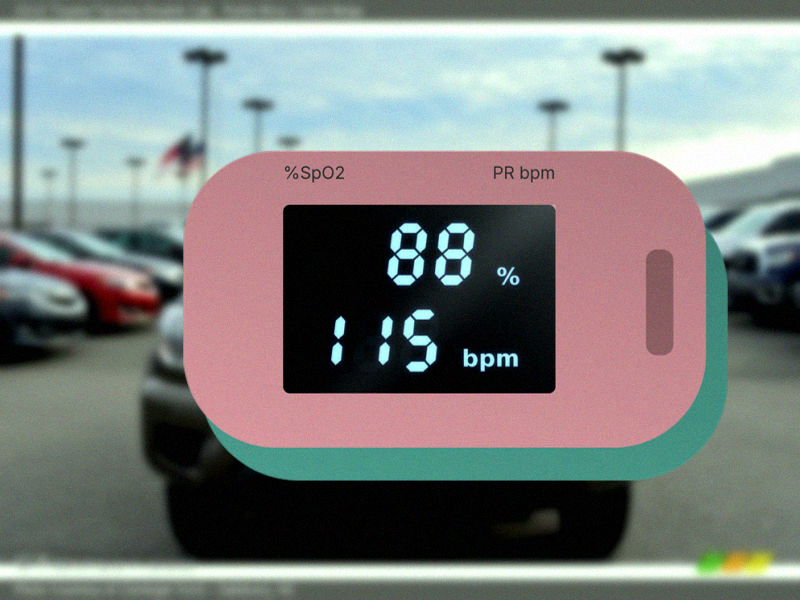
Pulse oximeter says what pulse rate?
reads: 115 bpm
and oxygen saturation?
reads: 88 %
